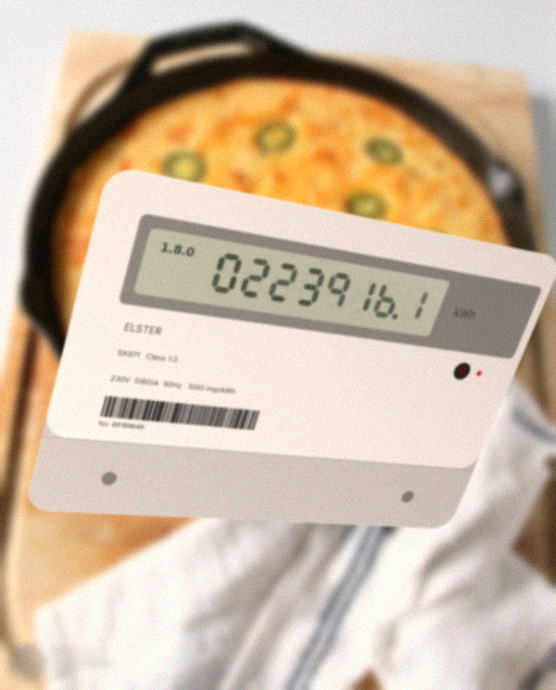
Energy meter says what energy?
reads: 223916.1 kWh
